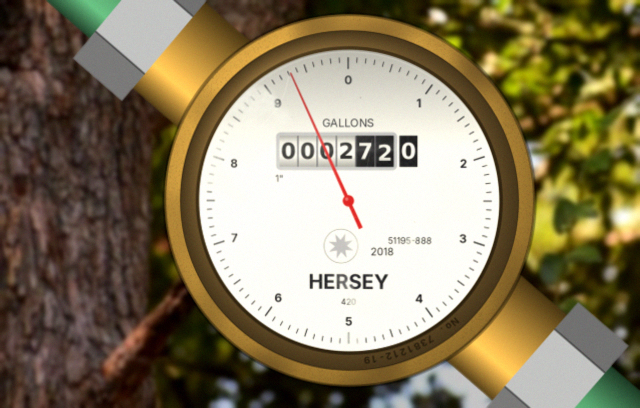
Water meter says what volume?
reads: 2719.3 gal
